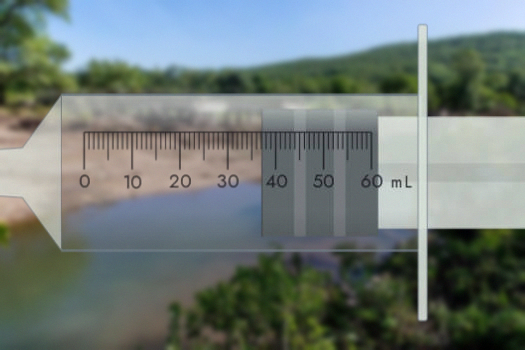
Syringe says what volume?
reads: 37 mL
